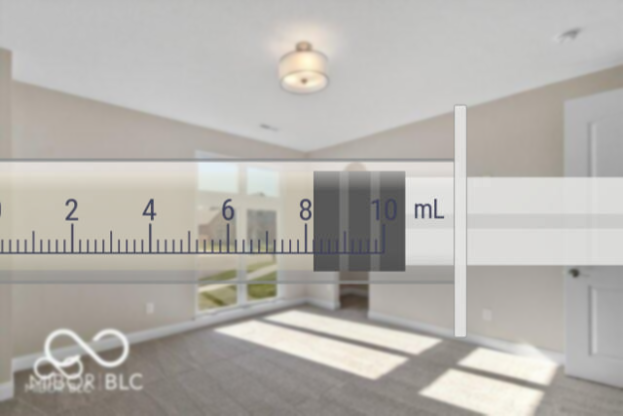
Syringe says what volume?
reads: 8.2 mL
